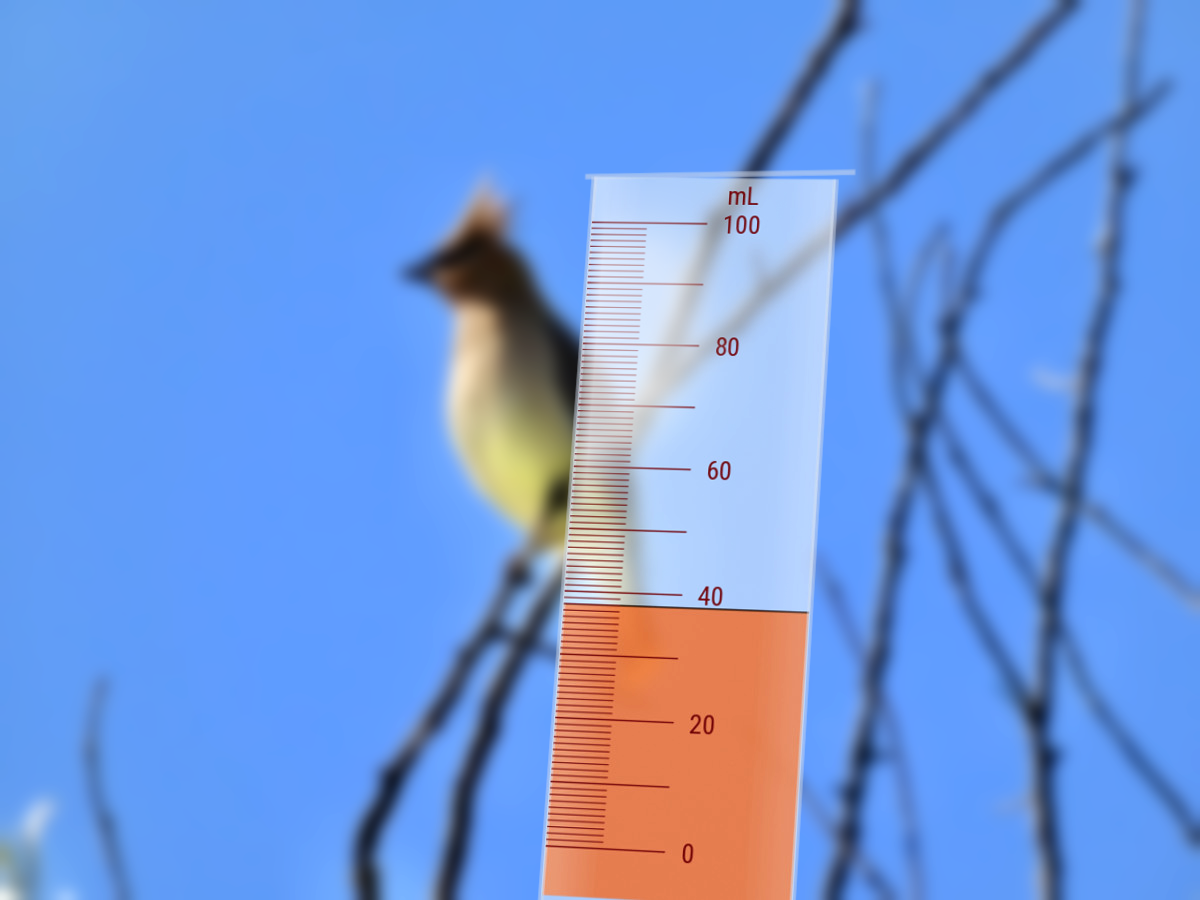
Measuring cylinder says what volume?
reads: 38 mL
